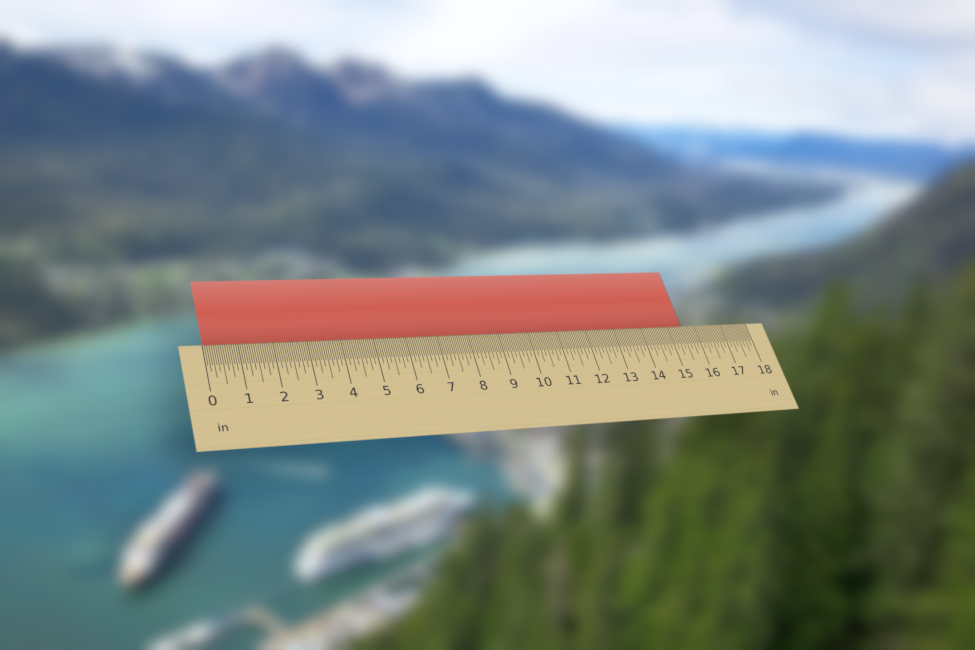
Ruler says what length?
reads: 15.5 in
